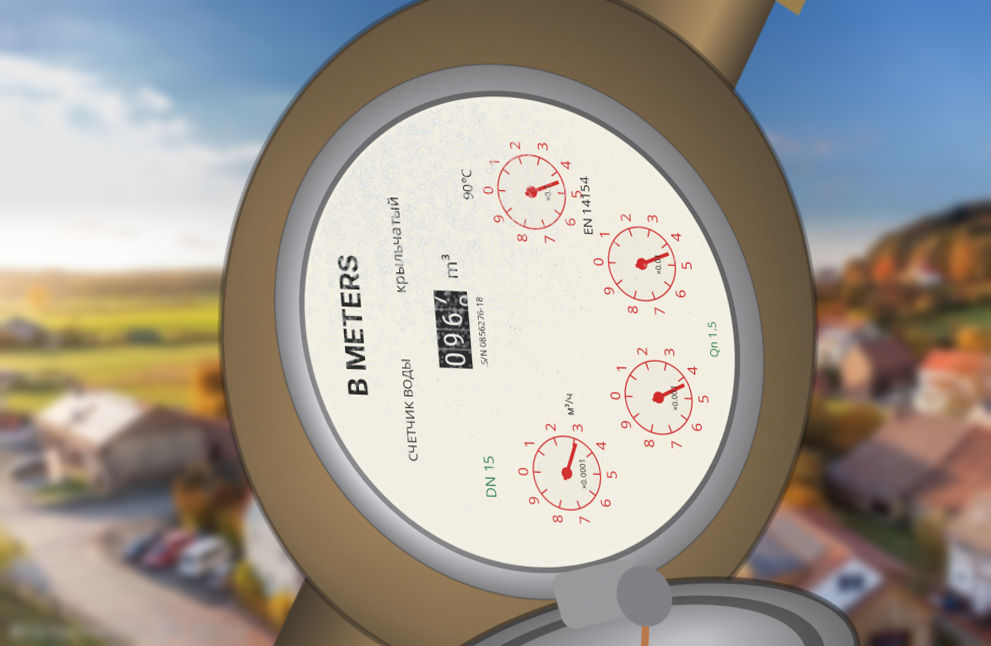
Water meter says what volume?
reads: 967.4443 m³
